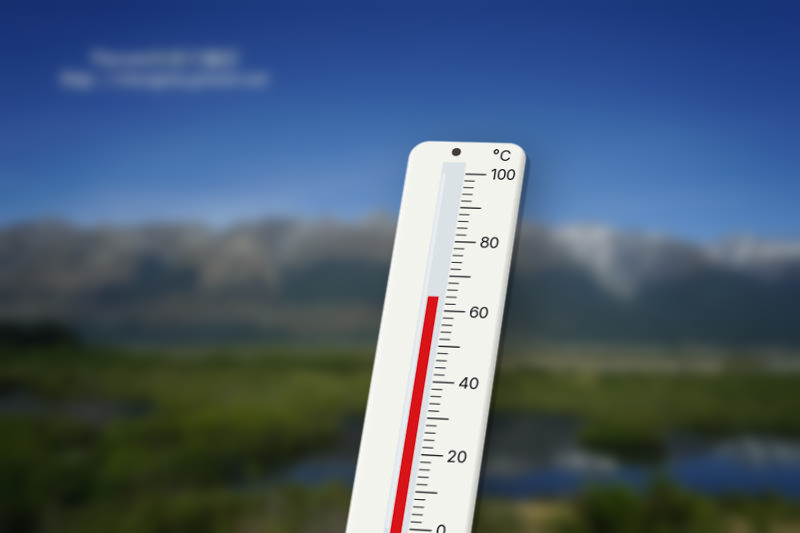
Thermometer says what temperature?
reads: 64 °C
